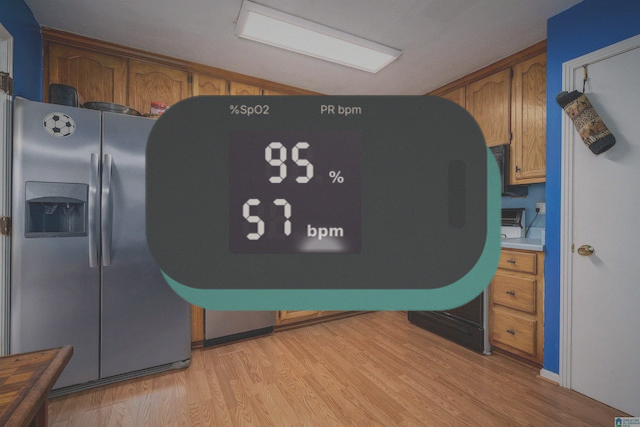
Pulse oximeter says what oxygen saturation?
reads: 95 %
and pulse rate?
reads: 57 bpm
